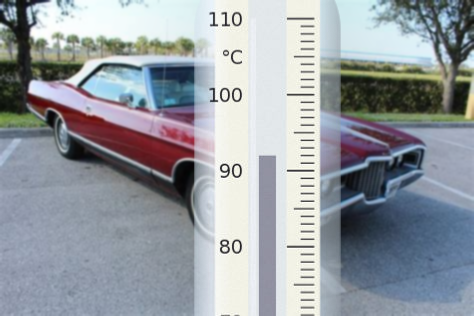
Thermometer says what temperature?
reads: 92 °C
